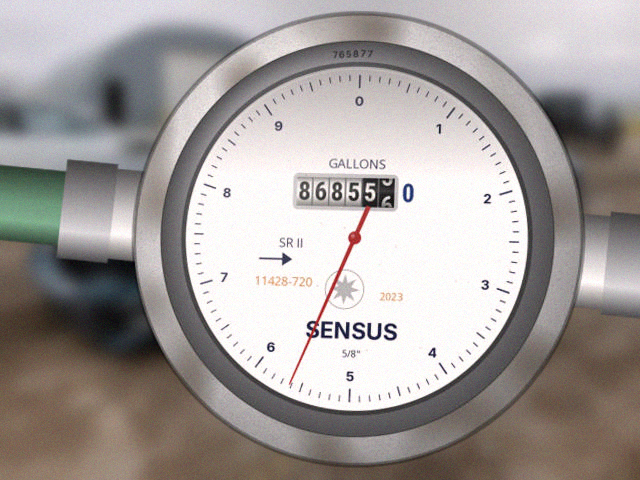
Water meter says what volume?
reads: 8685555.6 gal
